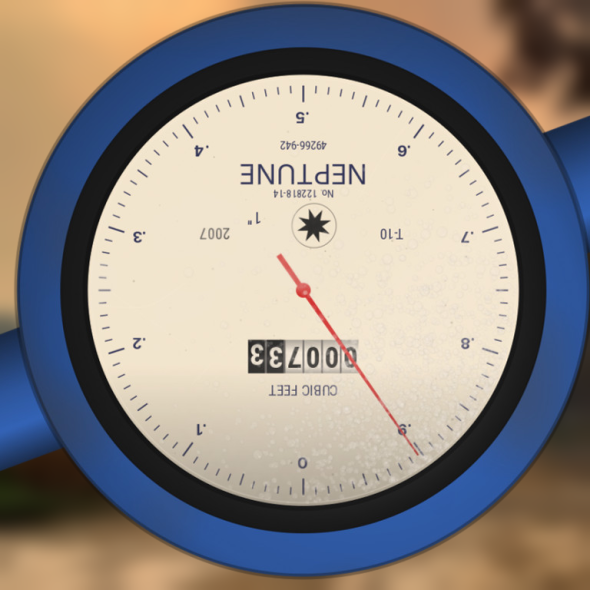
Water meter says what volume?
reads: 732.90 ft³
